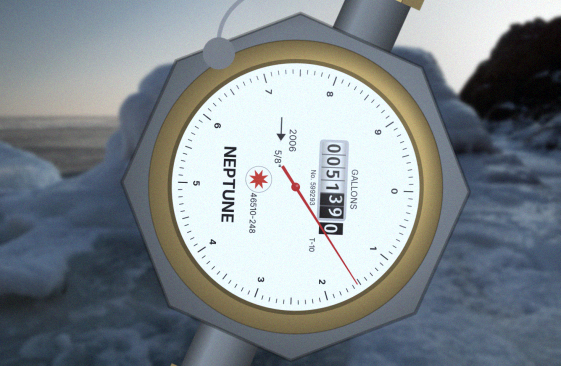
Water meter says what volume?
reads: 51391.5 gal
